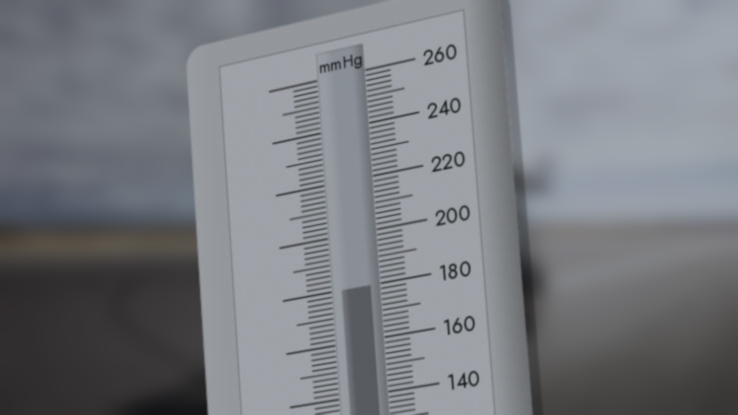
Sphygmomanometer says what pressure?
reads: 180 mmHg
